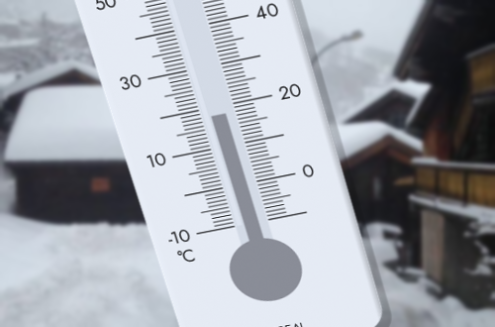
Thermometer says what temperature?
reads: 18 °C
